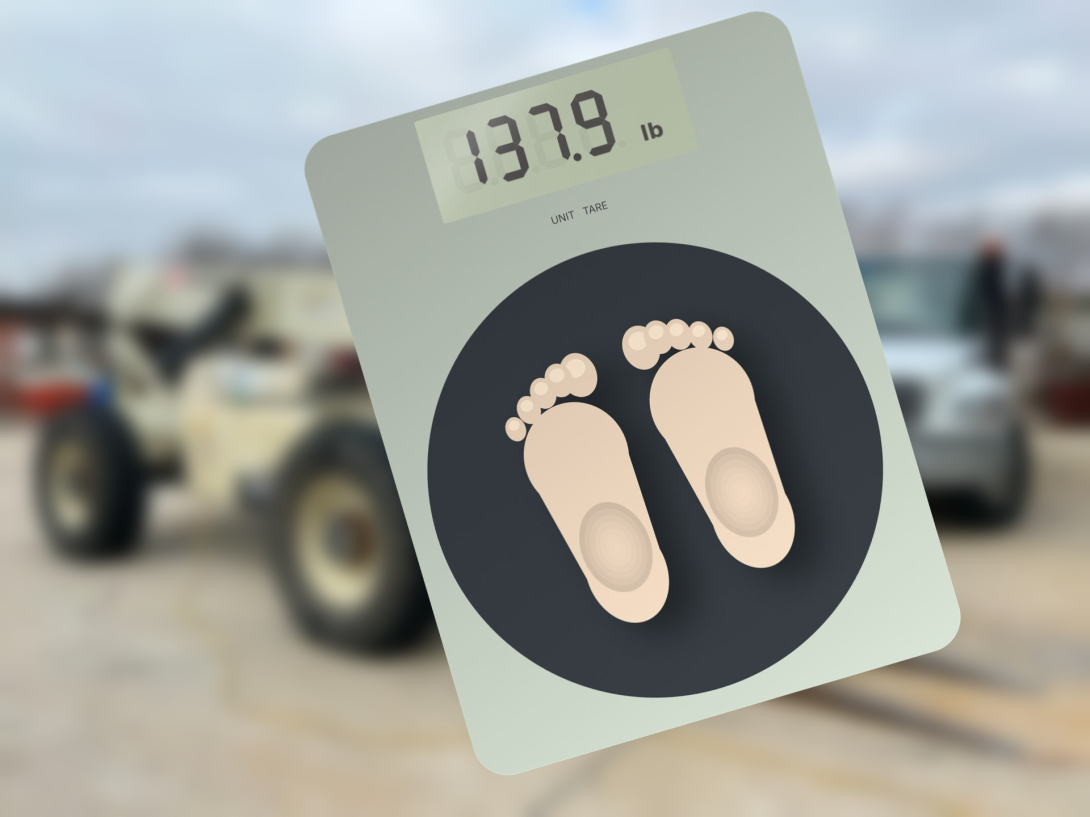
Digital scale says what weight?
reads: 137.9 lb
